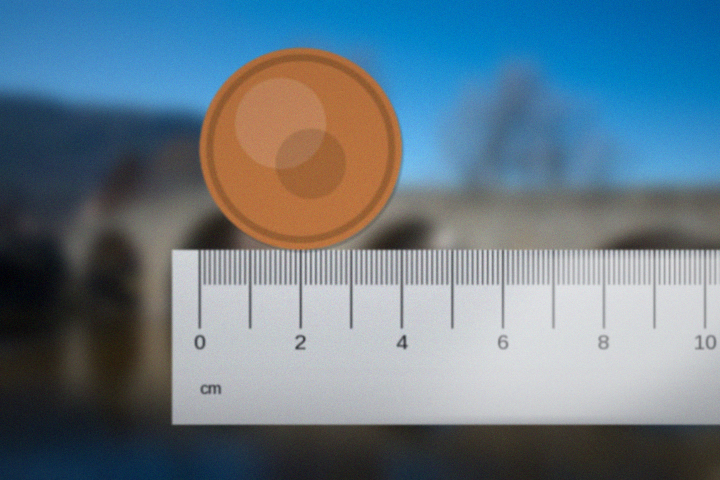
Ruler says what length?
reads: 4 cm
